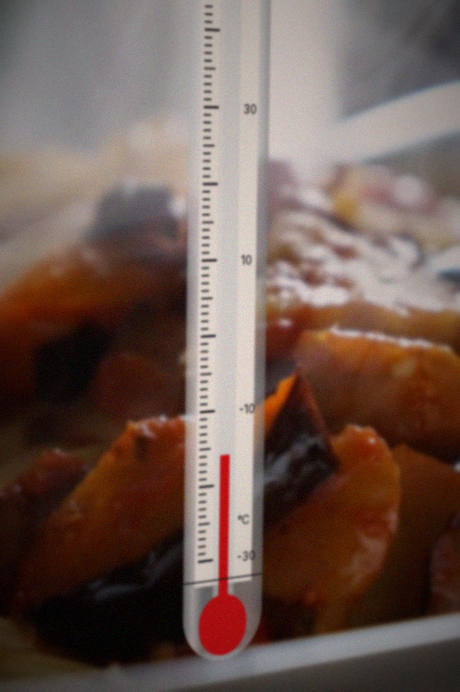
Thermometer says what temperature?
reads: -16 °C
